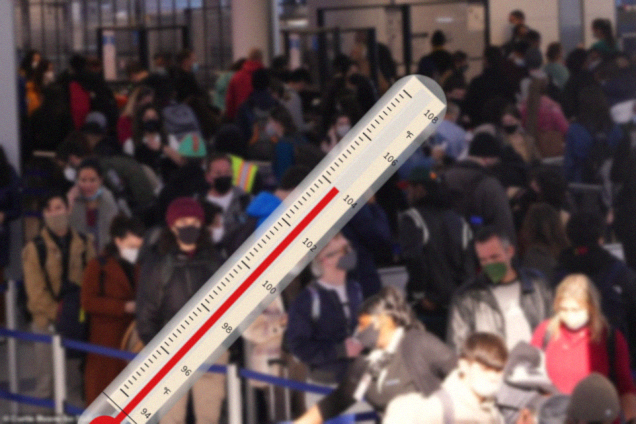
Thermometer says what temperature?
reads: 104 °F
